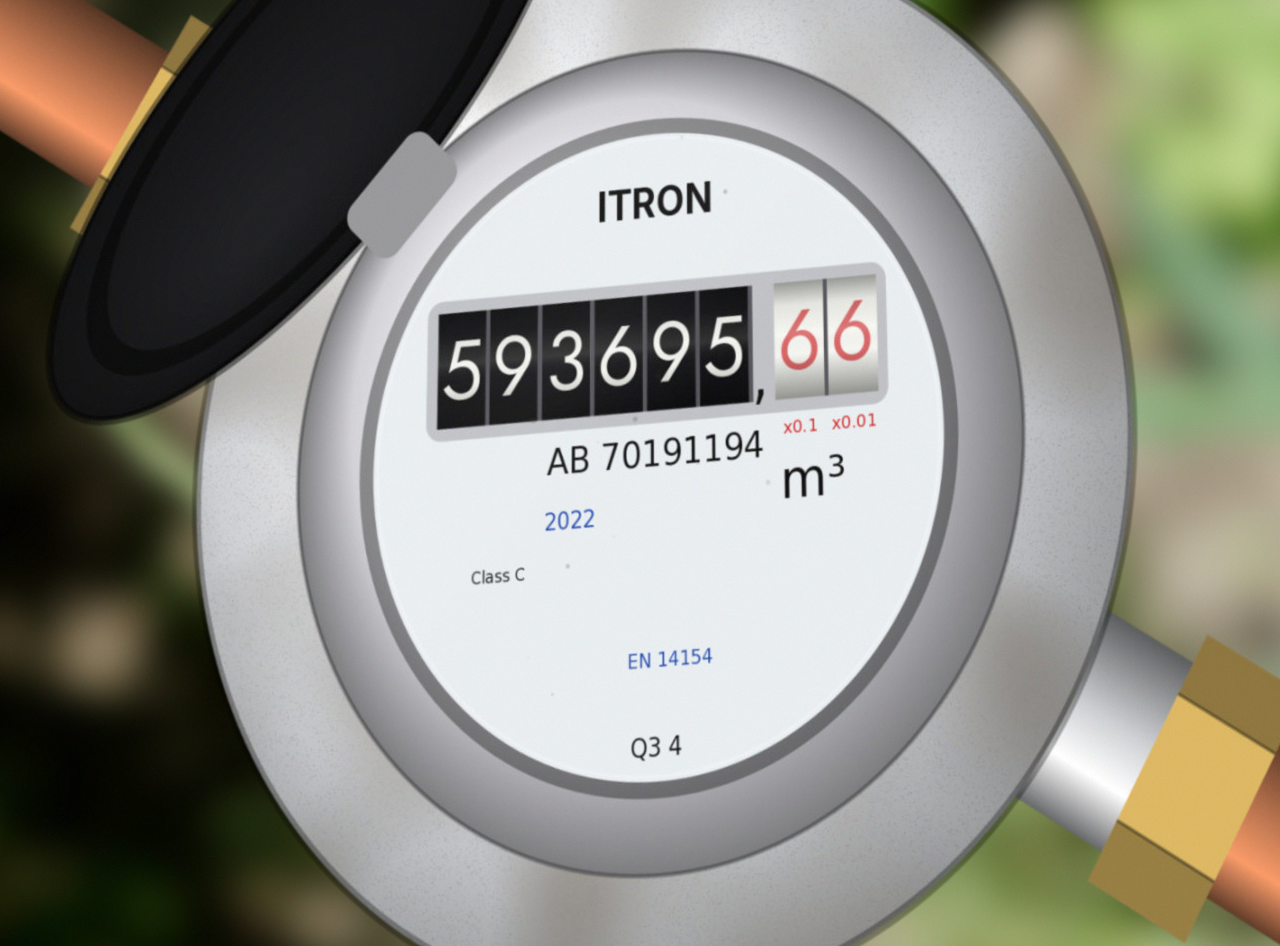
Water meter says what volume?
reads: 593695.66 m³
